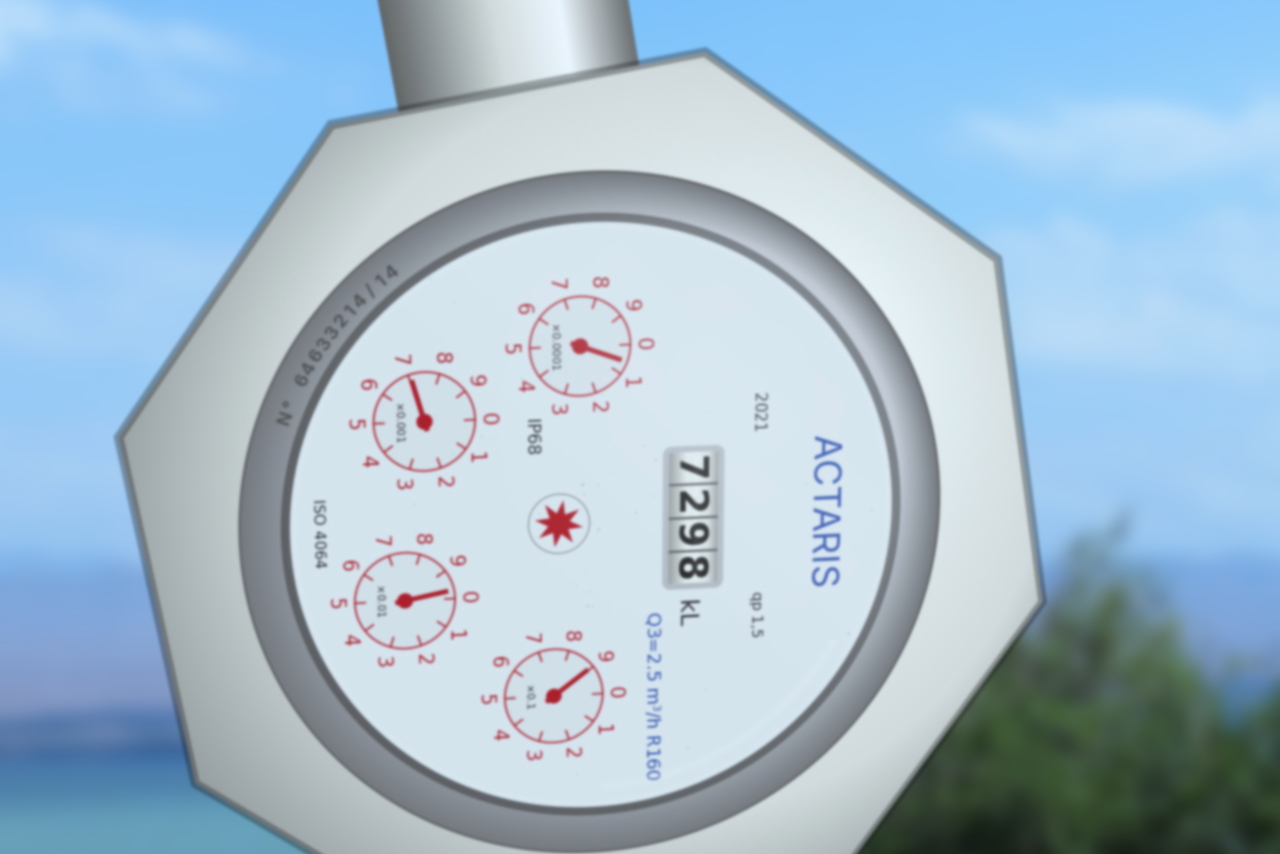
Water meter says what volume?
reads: 7298.8970 kL
